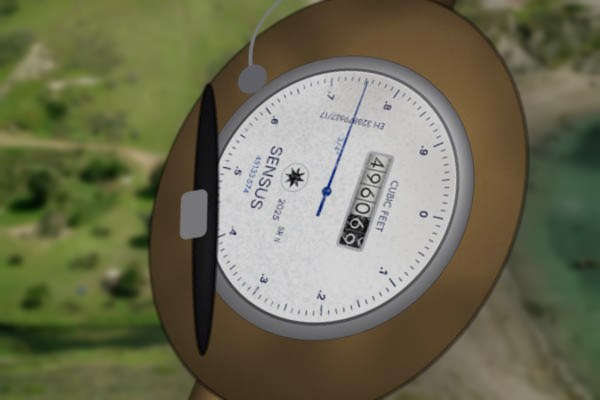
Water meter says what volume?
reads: 496068.75 ft³
